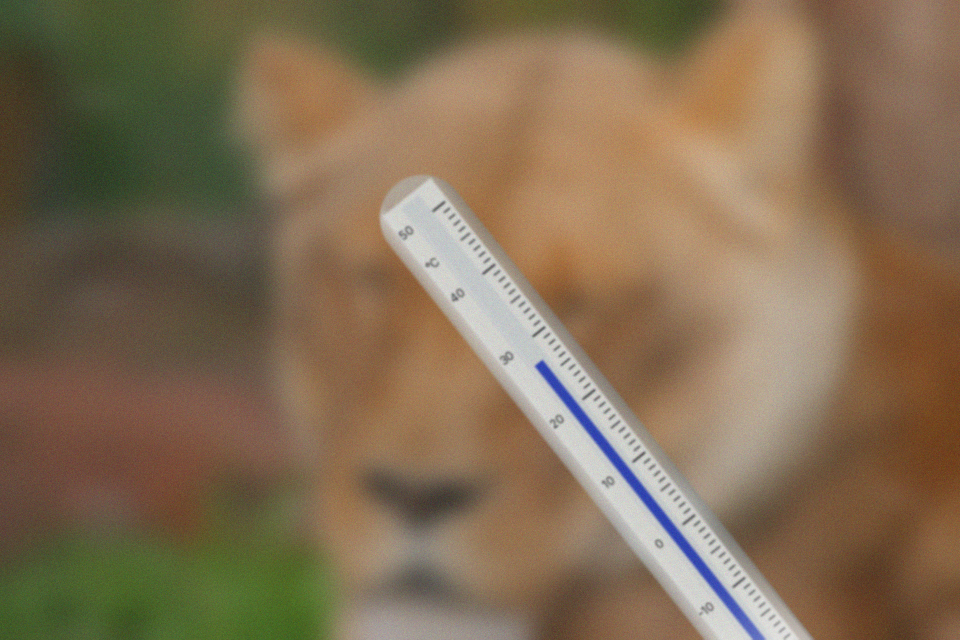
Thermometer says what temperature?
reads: 27 °C
